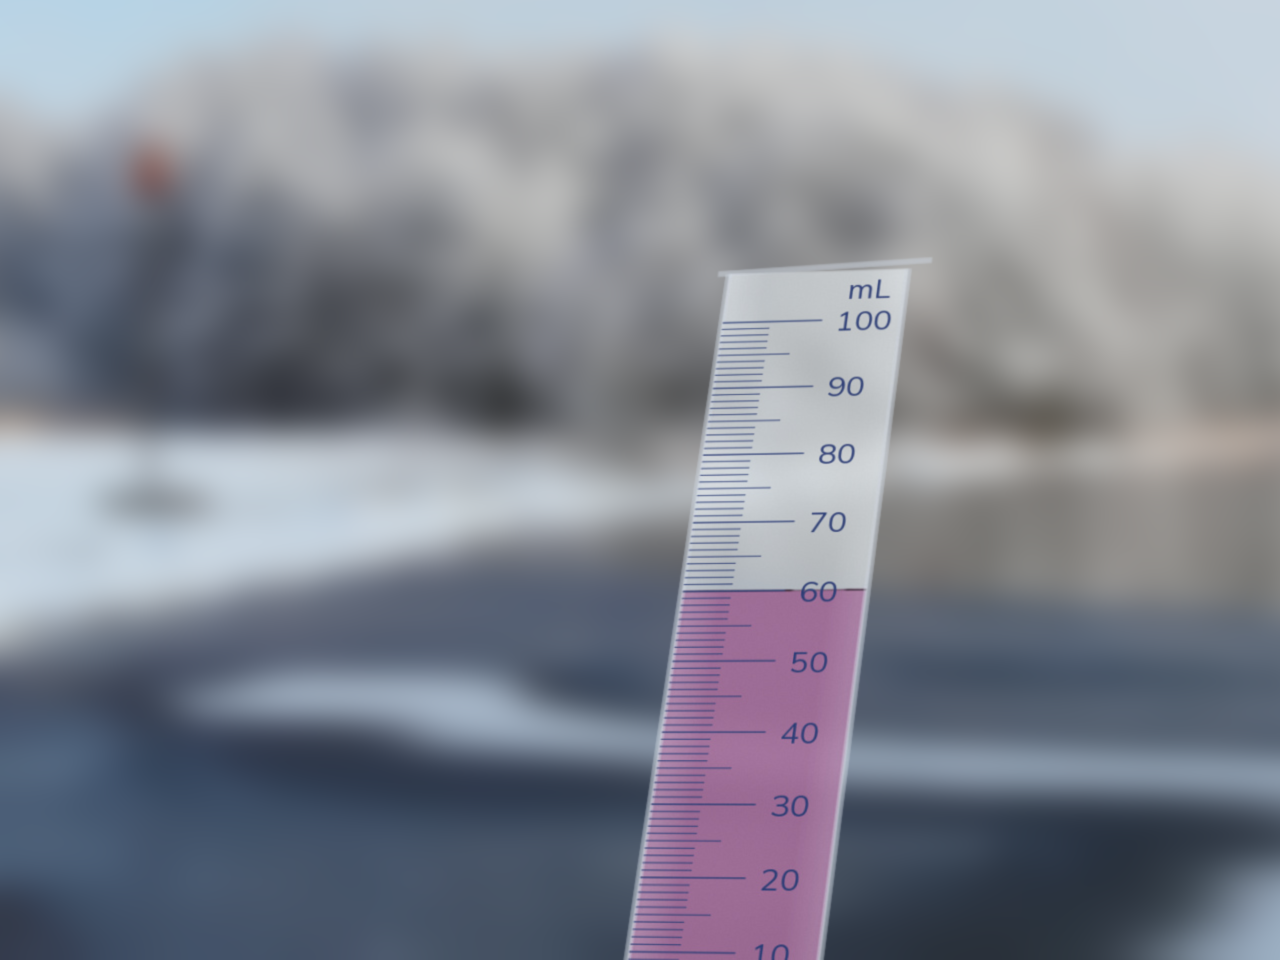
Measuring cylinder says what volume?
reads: 60 mL
